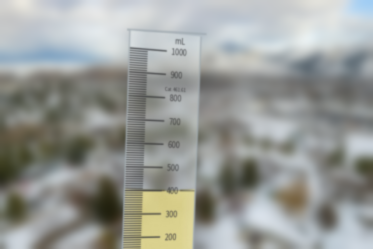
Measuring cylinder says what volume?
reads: 400 mL
